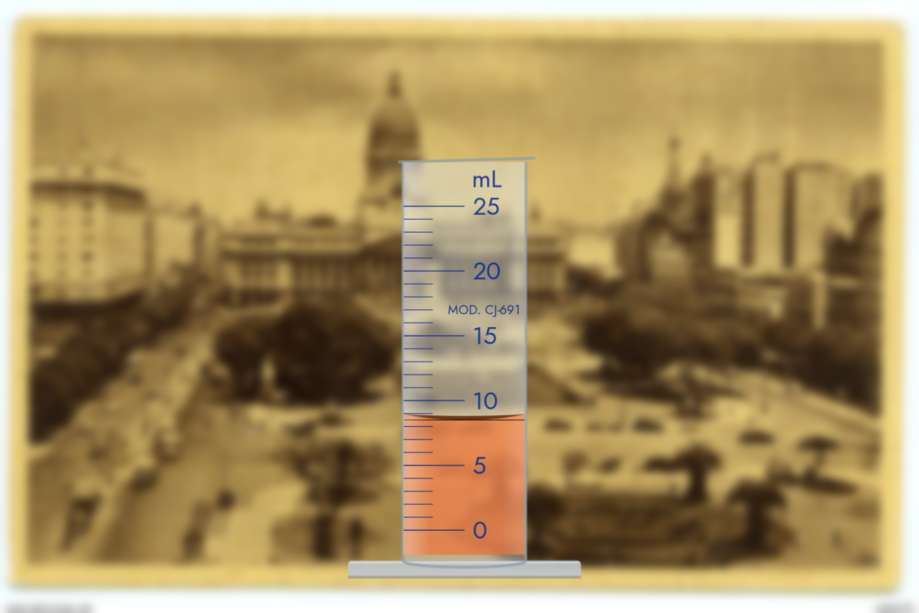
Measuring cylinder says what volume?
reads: 8.5 mL
